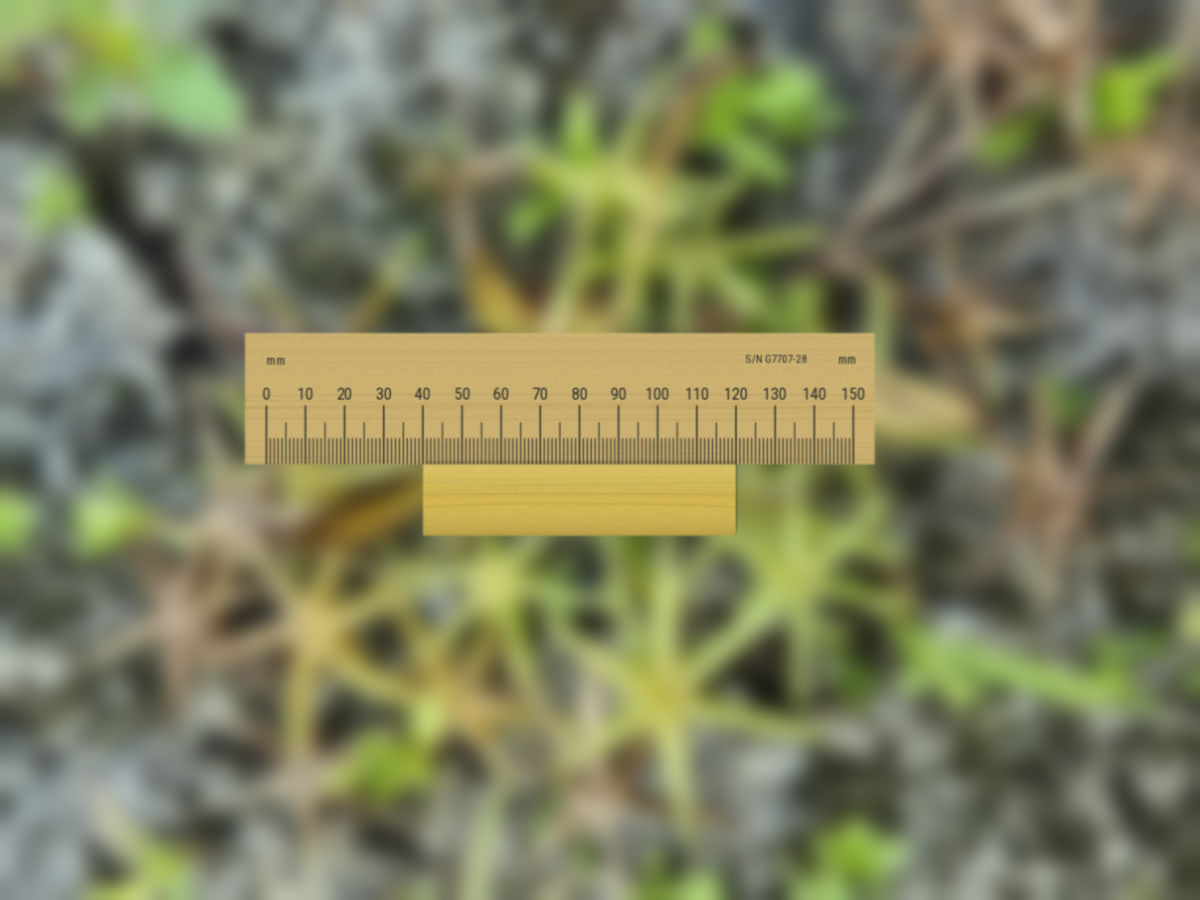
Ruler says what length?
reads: 80 mm
